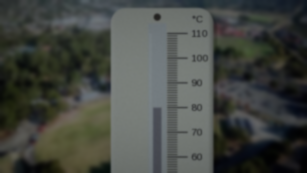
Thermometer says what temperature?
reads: 80 °C
